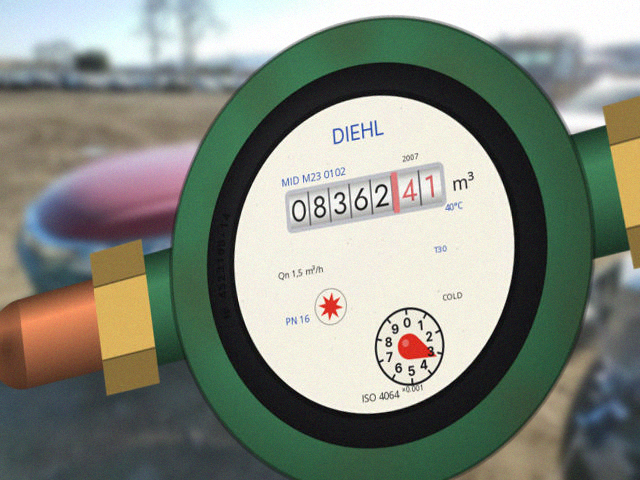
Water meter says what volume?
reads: 8362.413 m³
